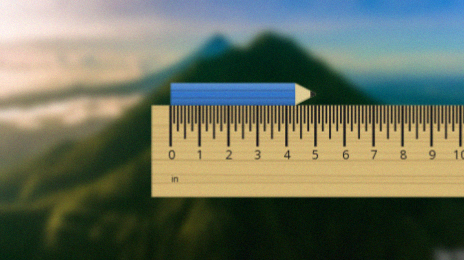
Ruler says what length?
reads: 5 in
